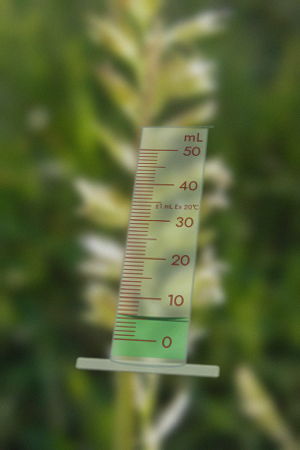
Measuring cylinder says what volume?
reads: 5 mL
